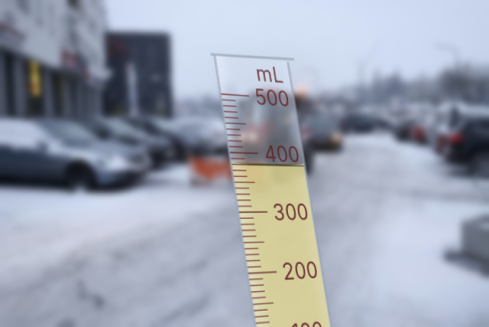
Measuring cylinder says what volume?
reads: 380 mL
